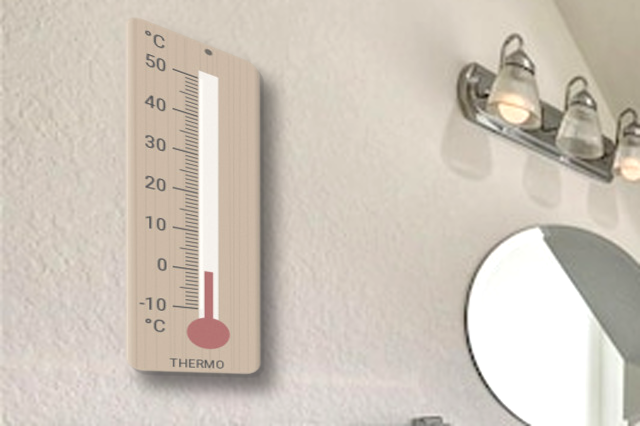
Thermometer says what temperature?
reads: 0 °C
